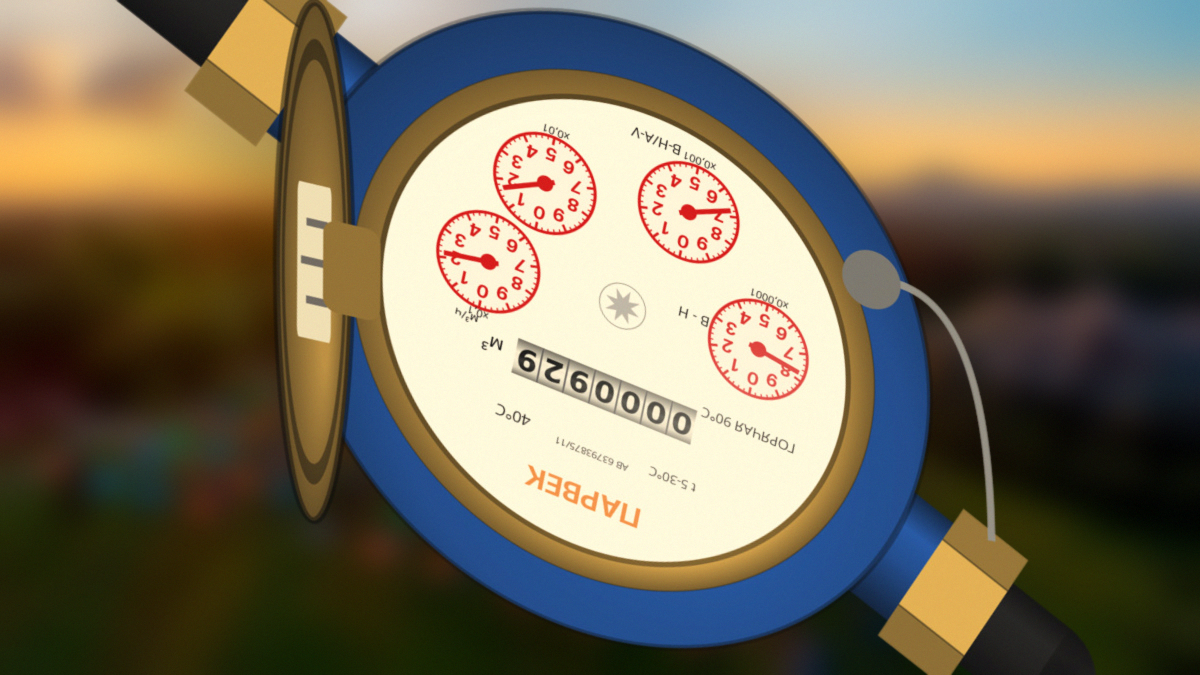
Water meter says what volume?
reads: 929.2167 m³
